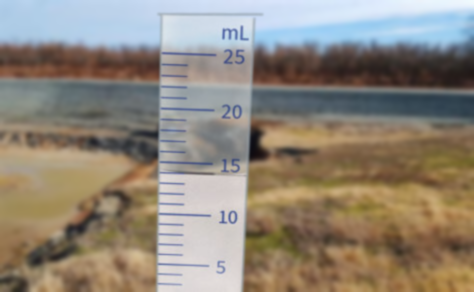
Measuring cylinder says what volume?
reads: 14 mL
